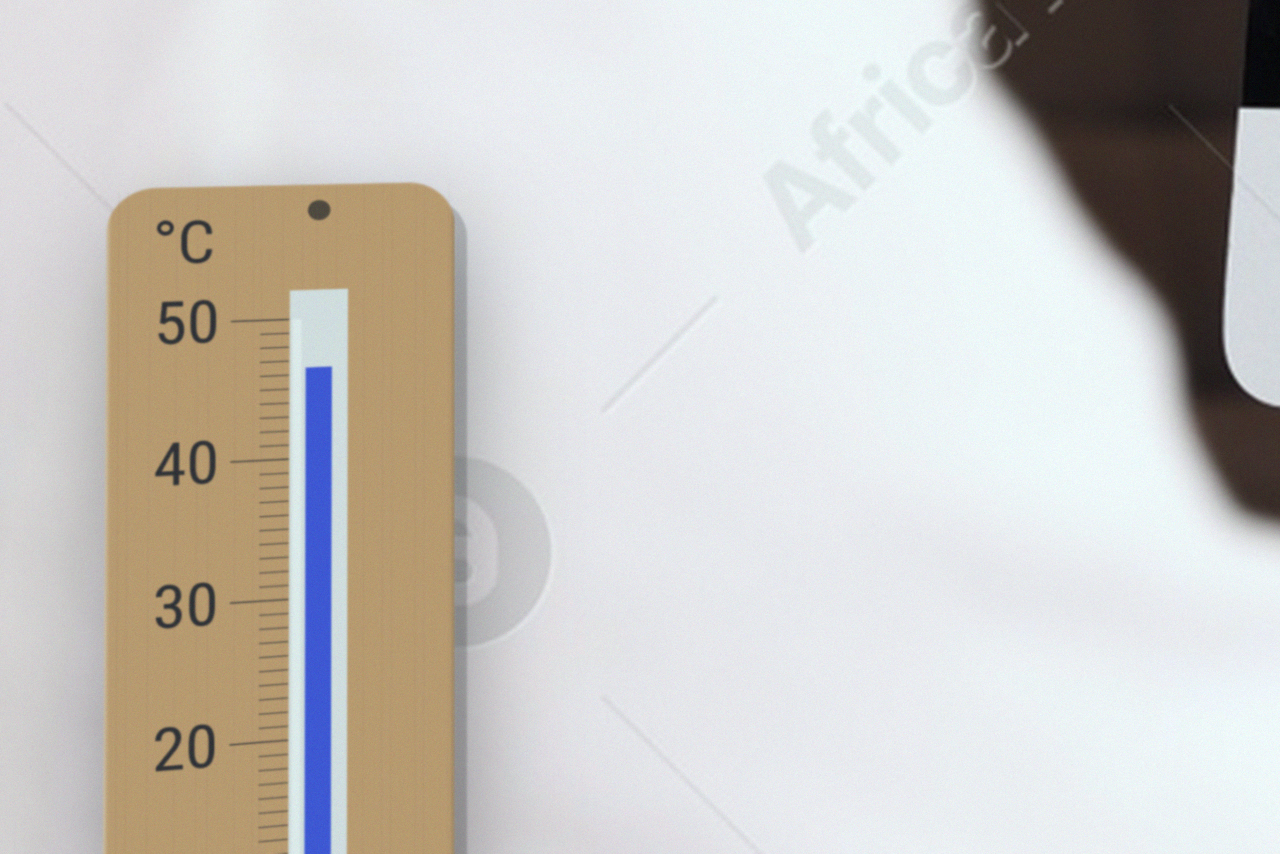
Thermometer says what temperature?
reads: 46.5 °C
